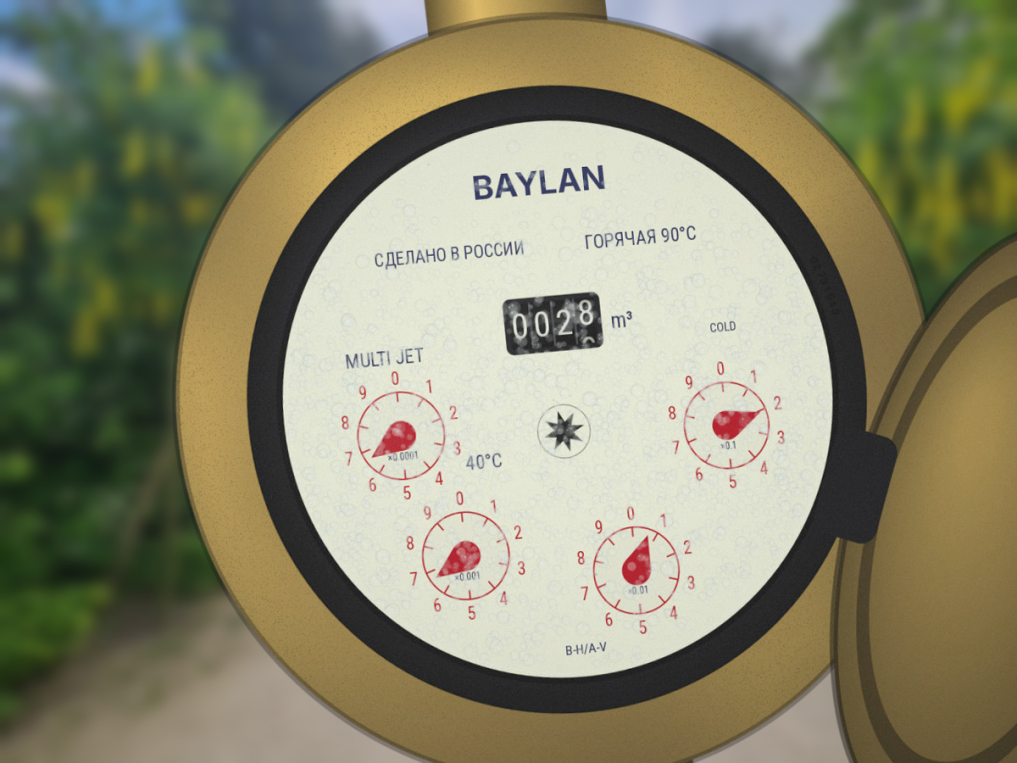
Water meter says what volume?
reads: 28.2066 m³
